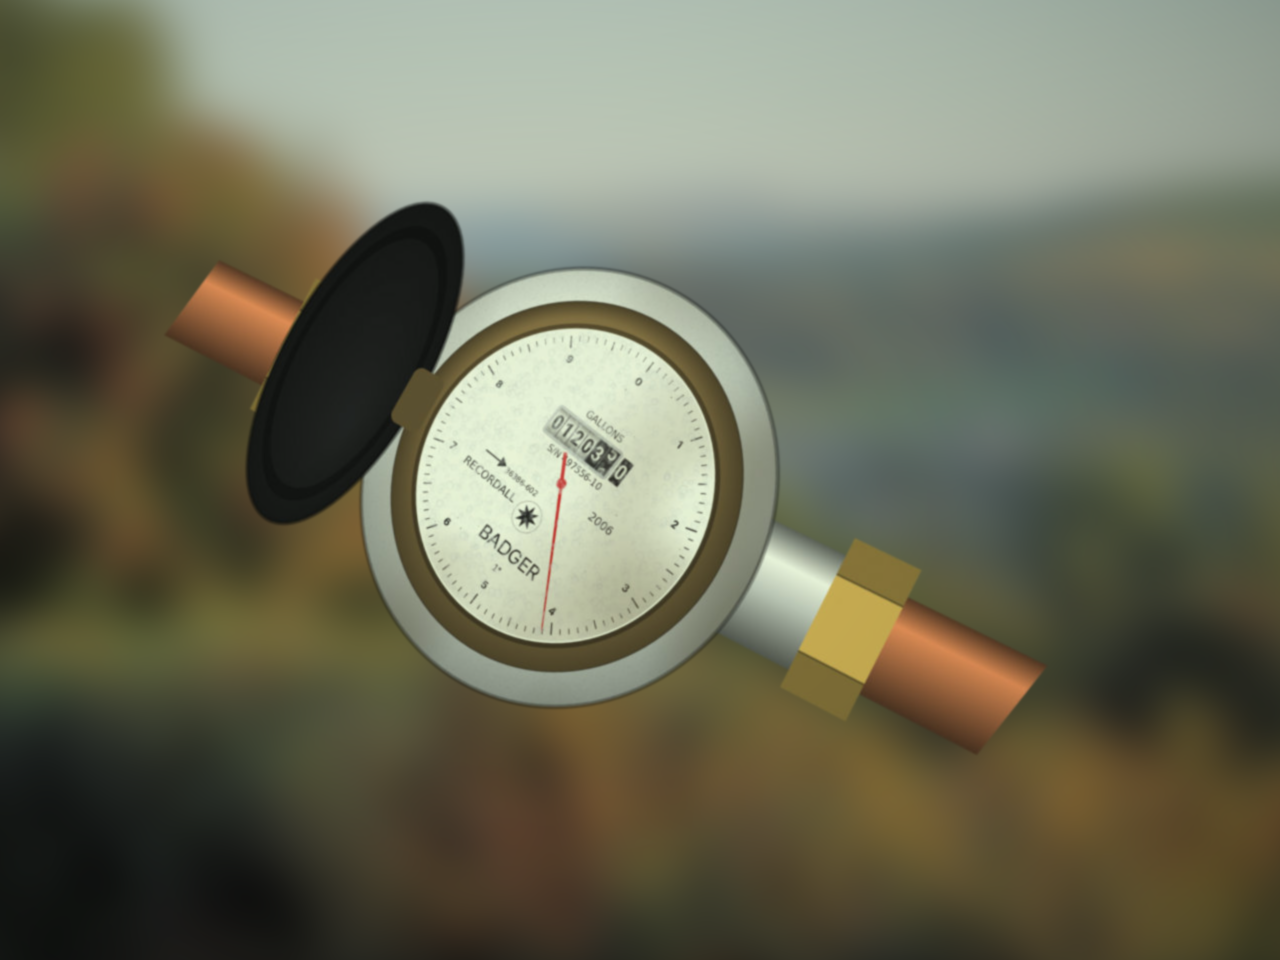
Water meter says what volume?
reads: 120354.1 gal
